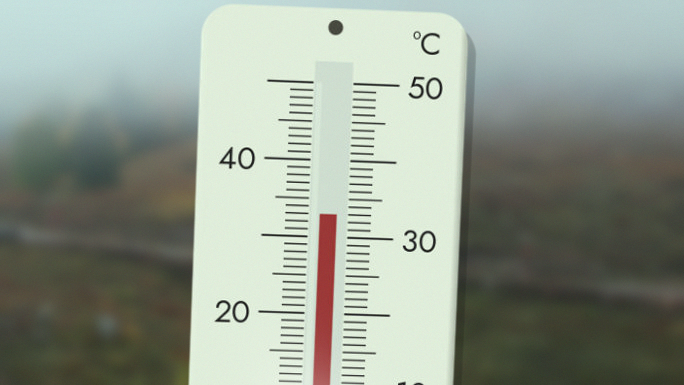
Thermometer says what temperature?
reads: 33 °C
